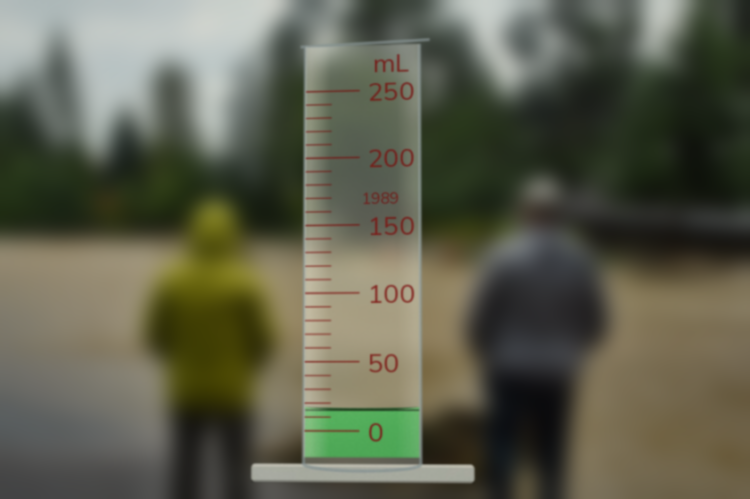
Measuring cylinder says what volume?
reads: 15 mL
